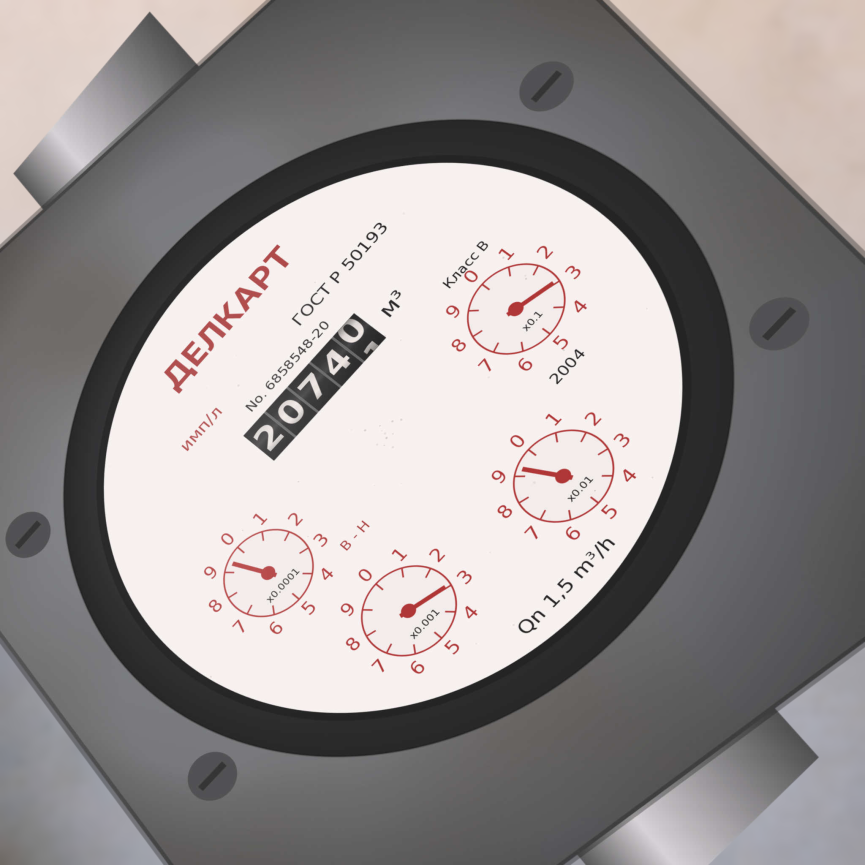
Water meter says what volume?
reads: 20740.2929 m³
